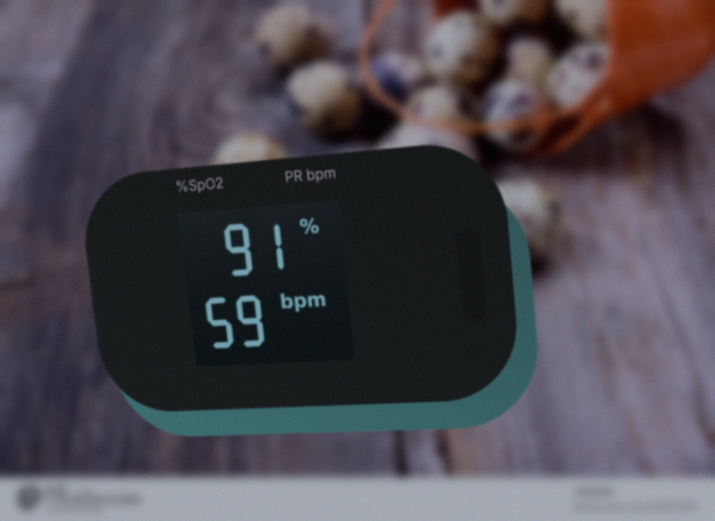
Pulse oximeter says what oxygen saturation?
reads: 91 %
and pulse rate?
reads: 59 bpm
